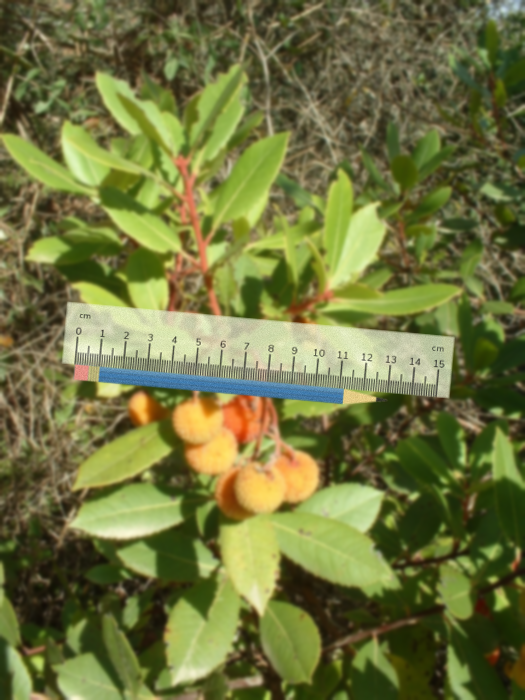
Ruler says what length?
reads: 13 cm
